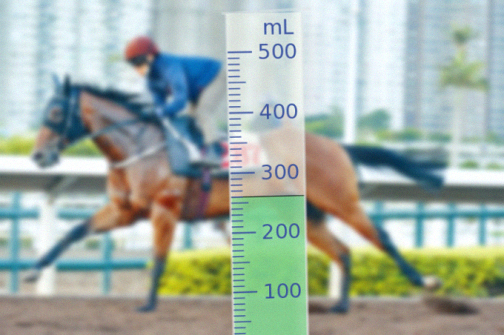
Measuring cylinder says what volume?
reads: 260 mL
